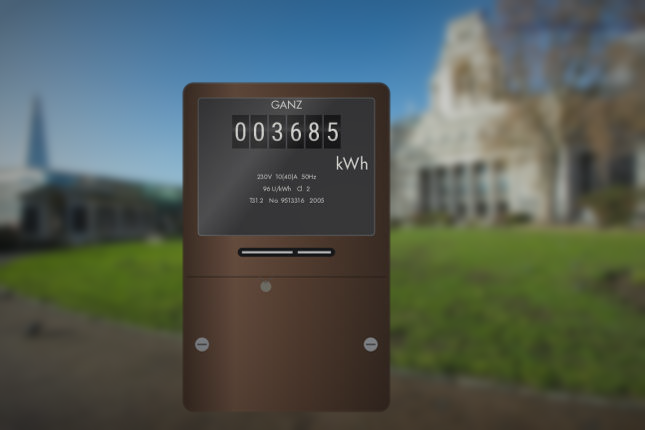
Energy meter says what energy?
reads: 3685 kWh
